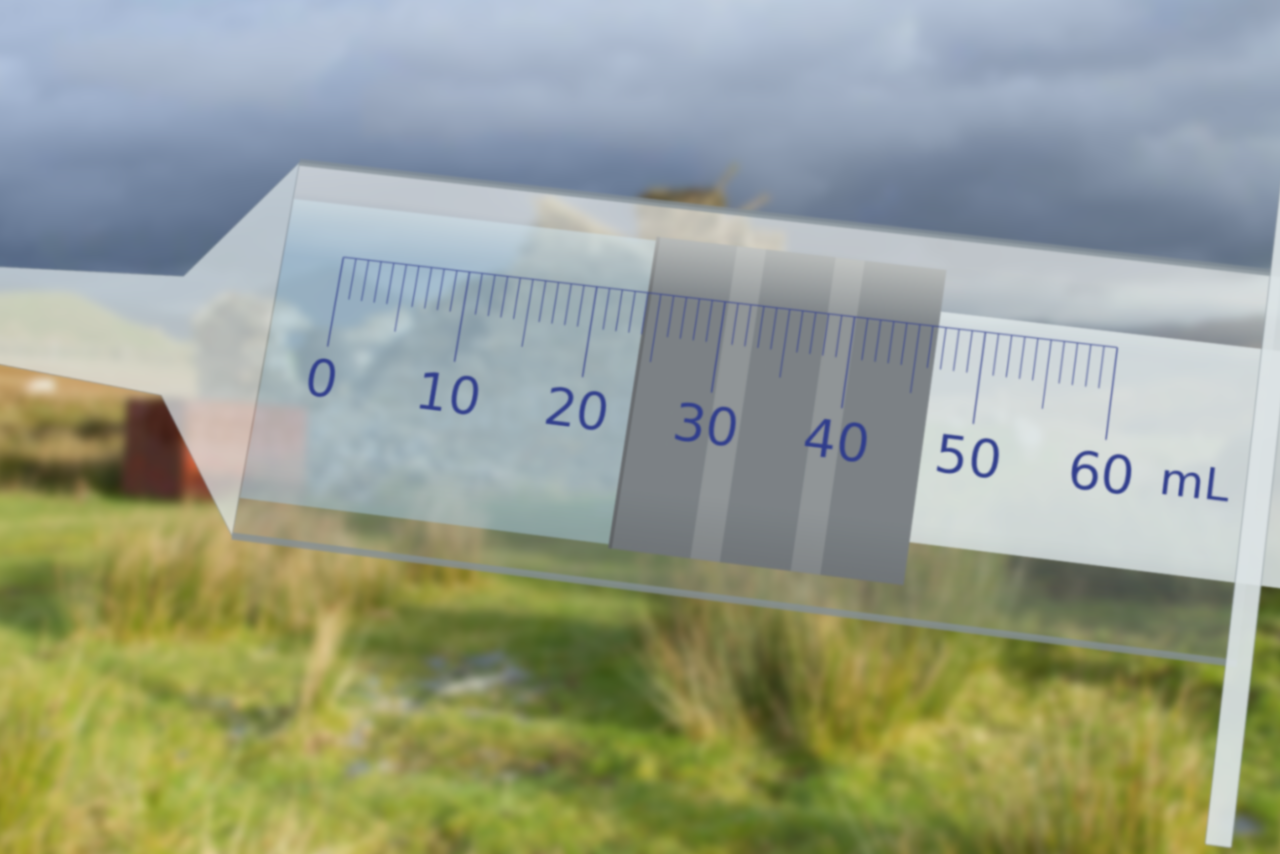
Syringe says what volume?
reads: 24 mL
